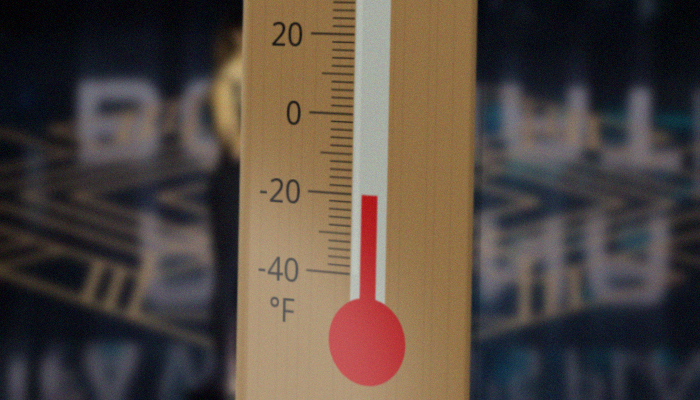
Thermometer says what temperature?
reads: -20 °F
